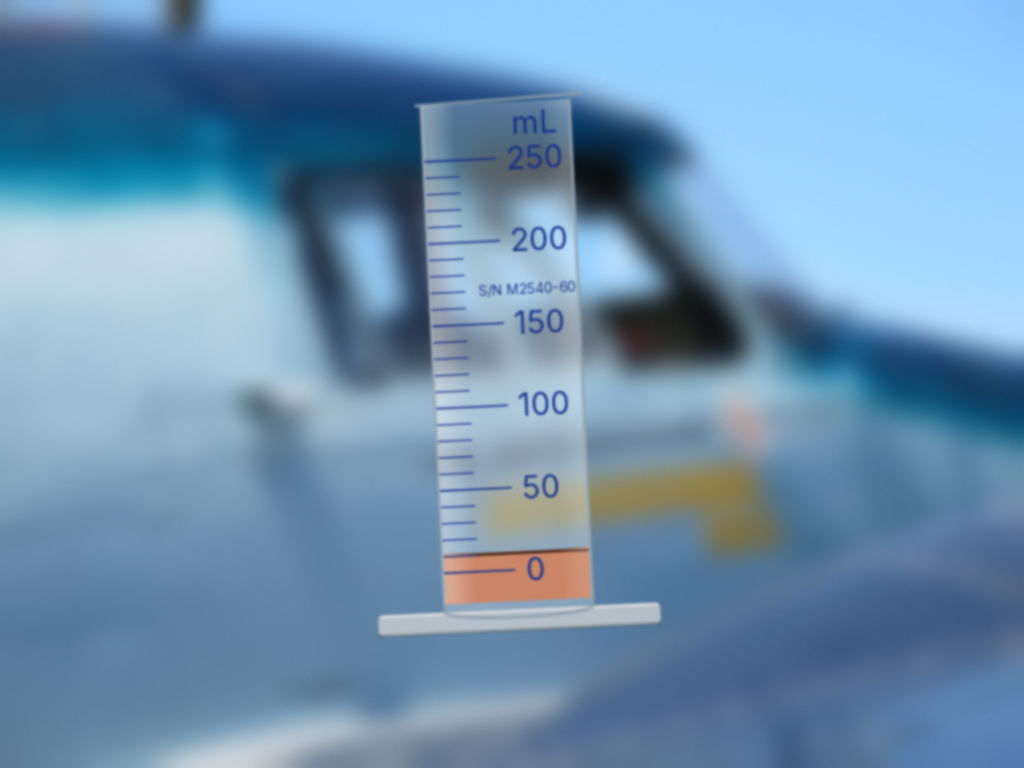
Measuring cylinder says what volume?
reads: 10 mL
